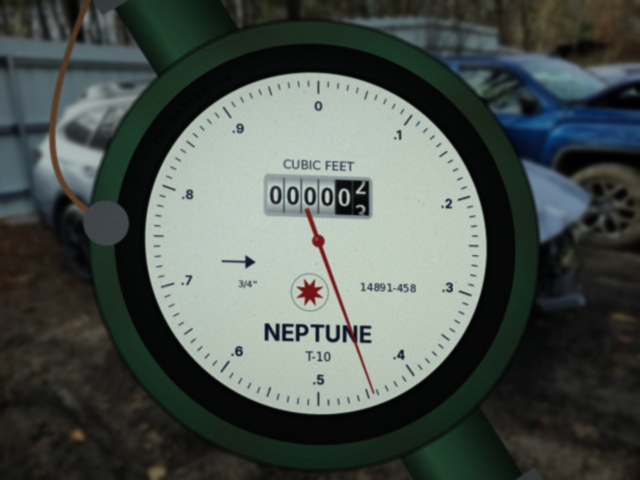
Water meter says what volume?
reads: 2.44 ft³
